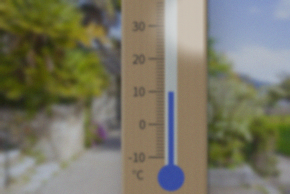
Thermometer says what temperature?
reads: 10 °C
